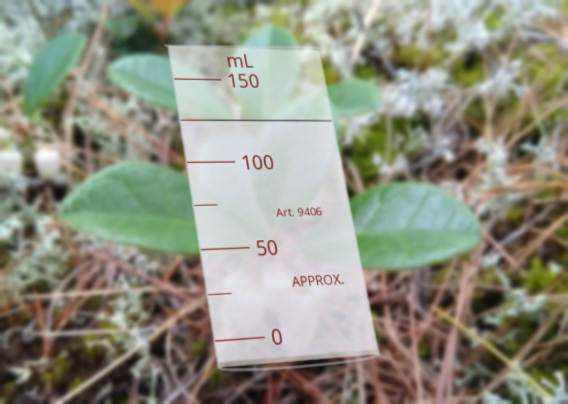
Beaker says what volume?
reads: 125 mL
